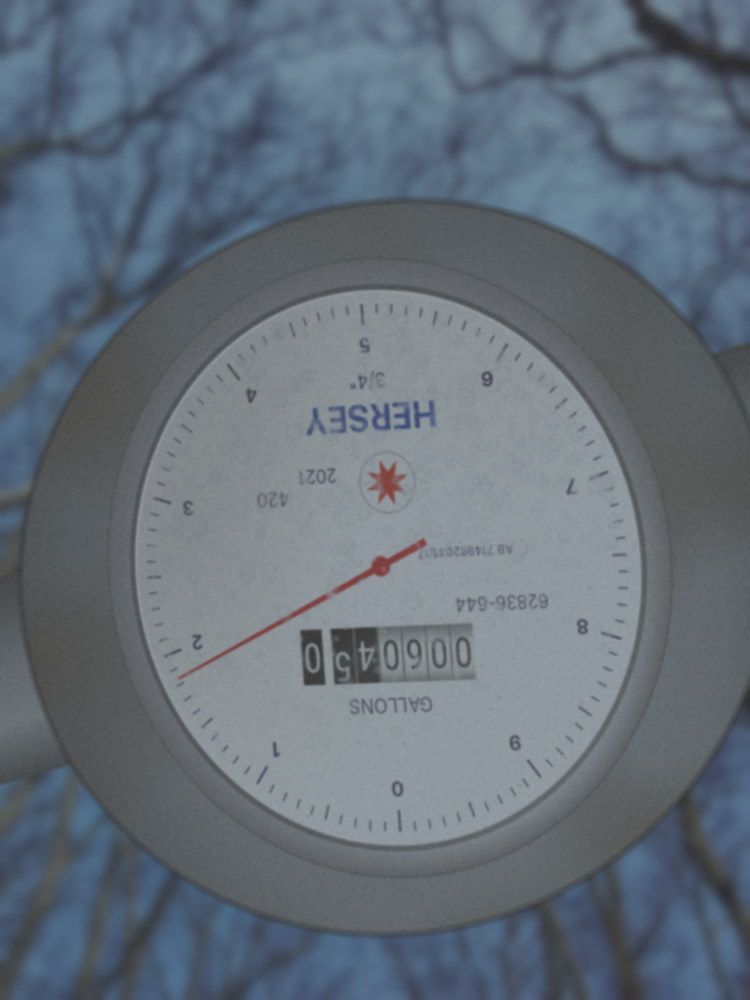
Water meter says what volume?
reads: 60451.8 gal
